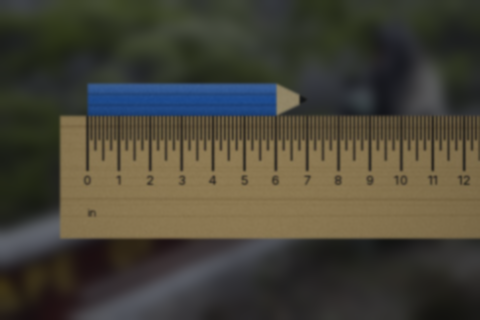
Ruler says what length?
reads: 7 in
